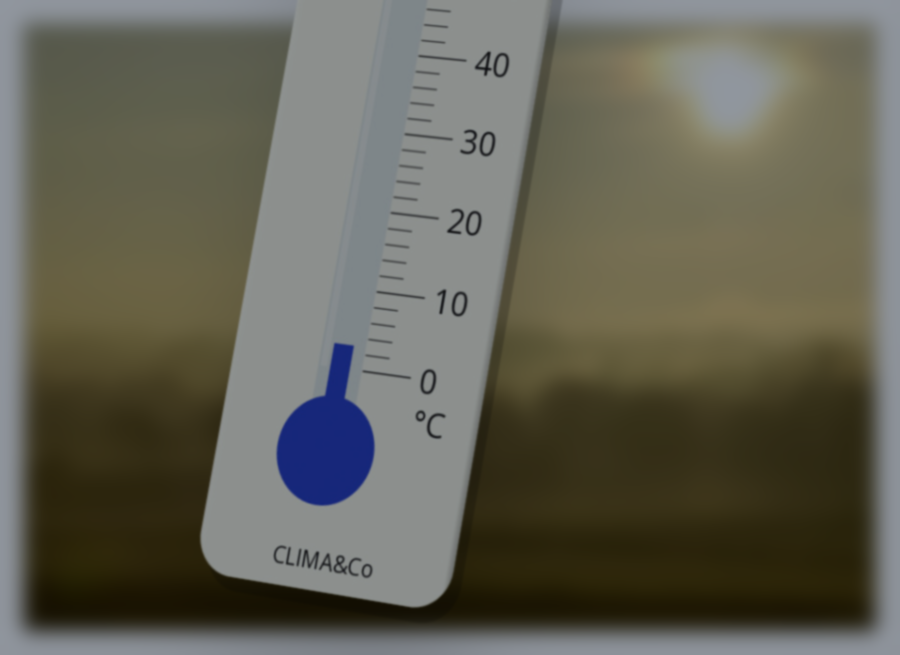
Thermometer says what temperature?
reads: 3 °C
